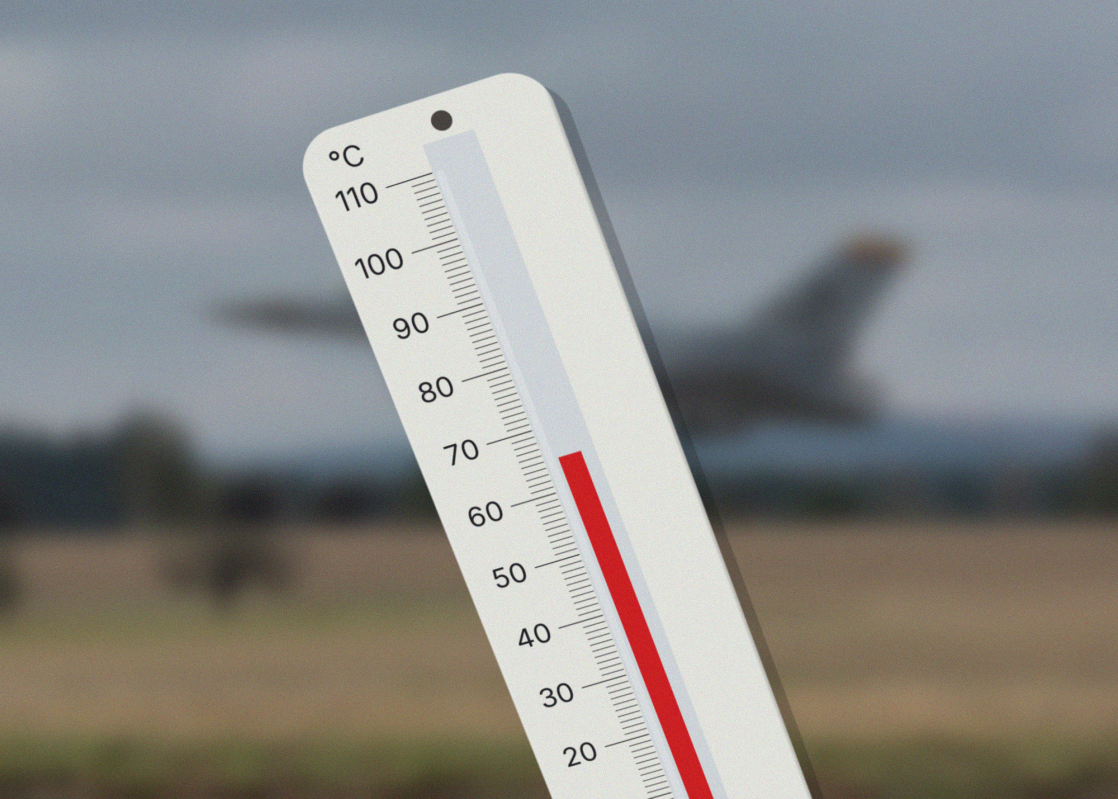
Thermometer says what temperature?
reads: 65 °C
